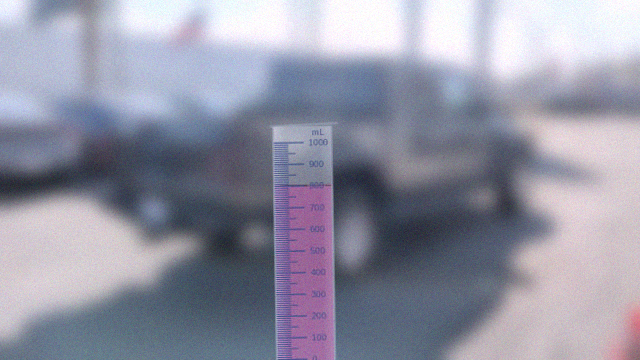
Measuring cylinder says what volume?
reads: 800 mL
